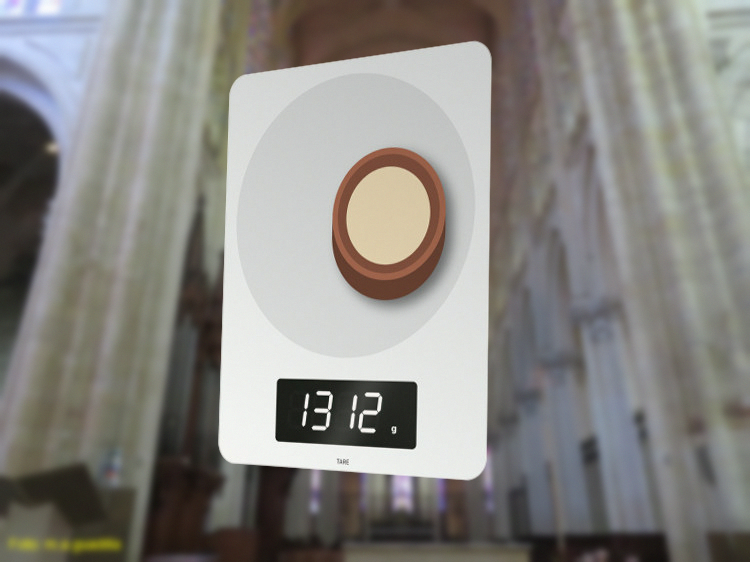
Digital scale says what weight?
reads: 1312 g
